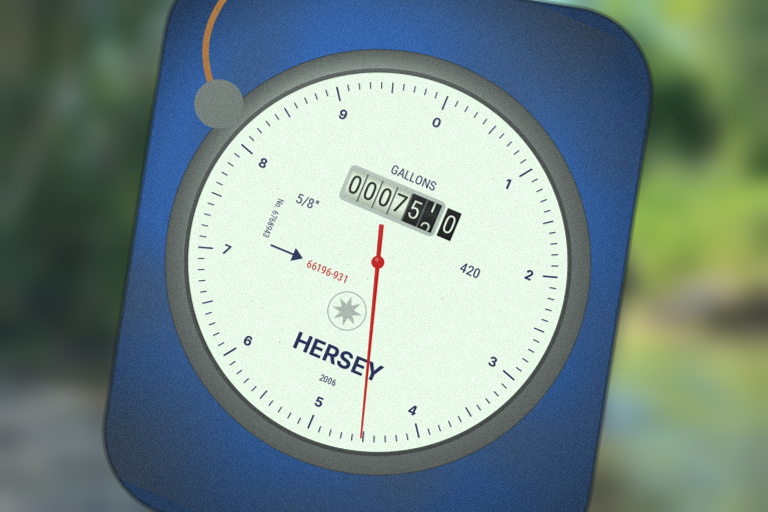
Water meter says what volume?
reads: 7514.5 gal
